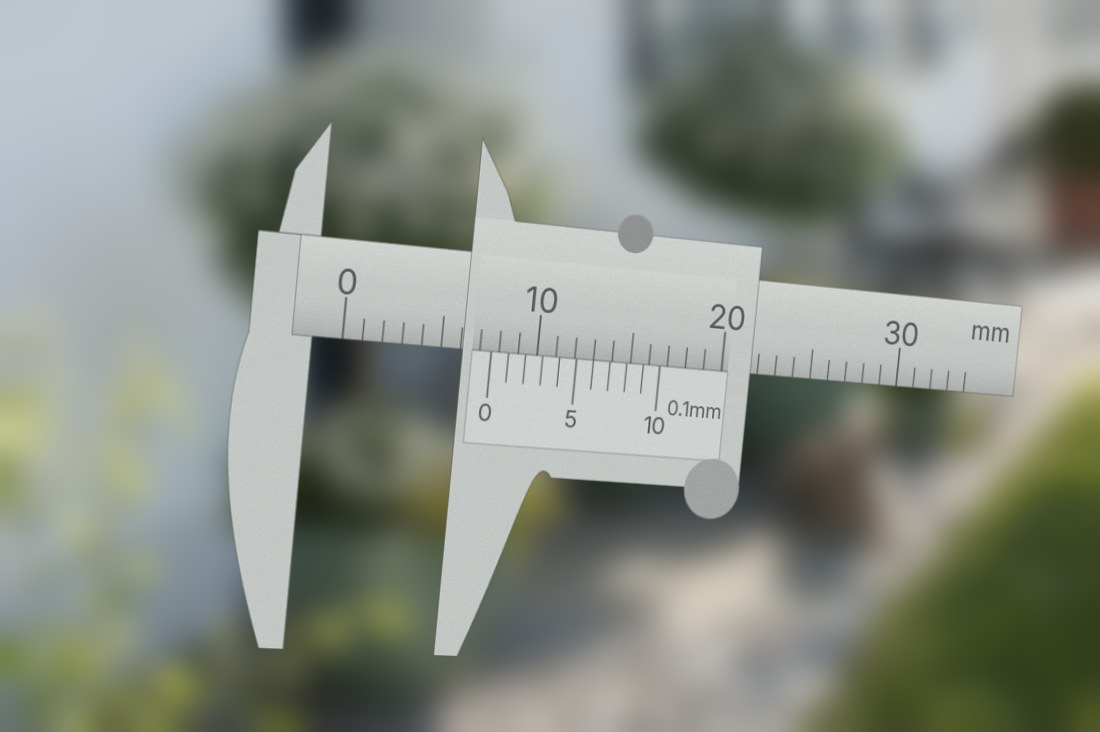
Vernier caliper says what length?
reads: 7.6 mm
